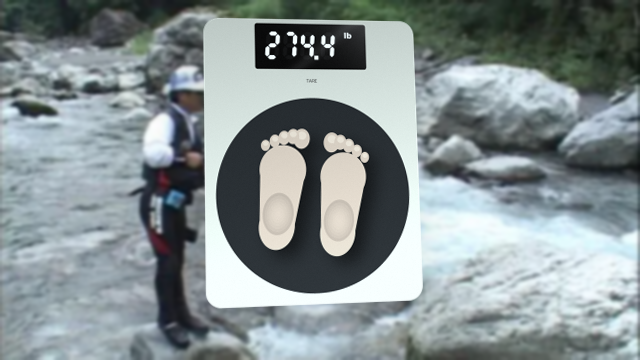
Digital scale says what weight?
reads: 274.4 lb
